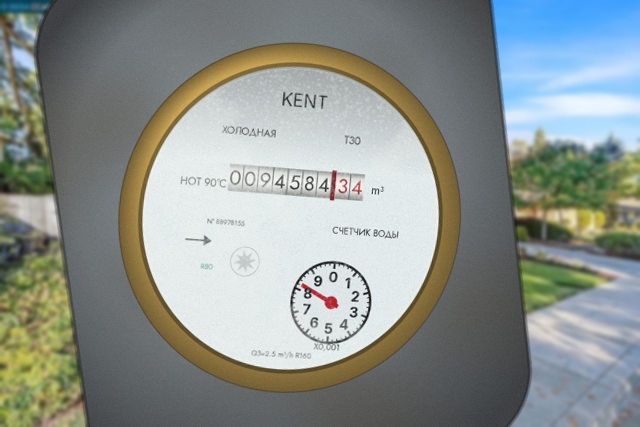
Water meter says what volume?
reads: 94584.348 m³
